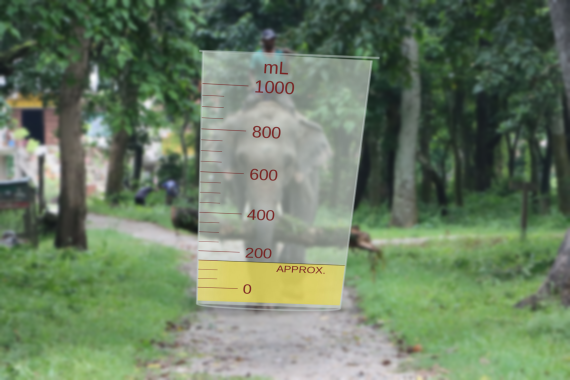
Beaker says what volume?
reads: 150 mL
